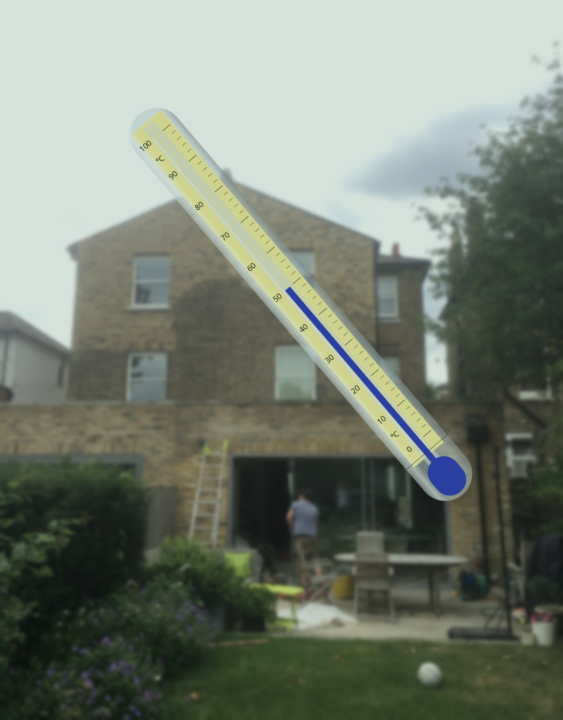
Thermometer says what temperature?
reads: 50 °C
